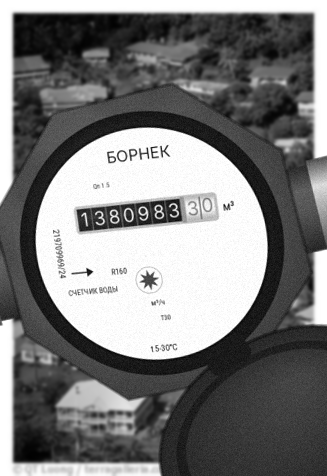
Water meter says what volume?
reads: 1380983.30 m³
